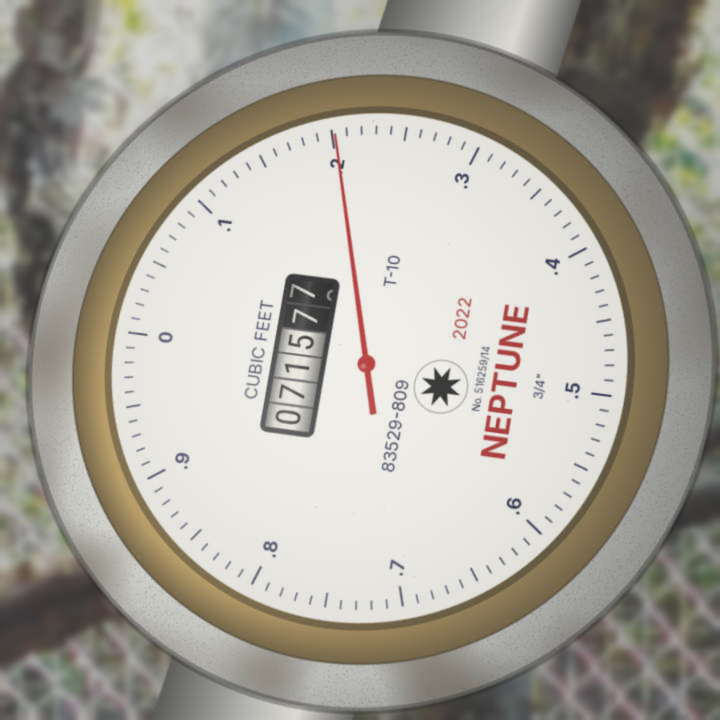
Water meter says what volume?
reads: 71577.20 ft³
